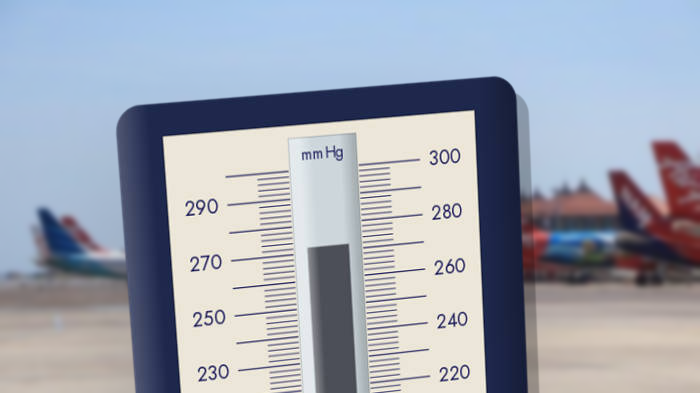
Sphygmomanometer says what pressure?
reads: 272 mmHg
